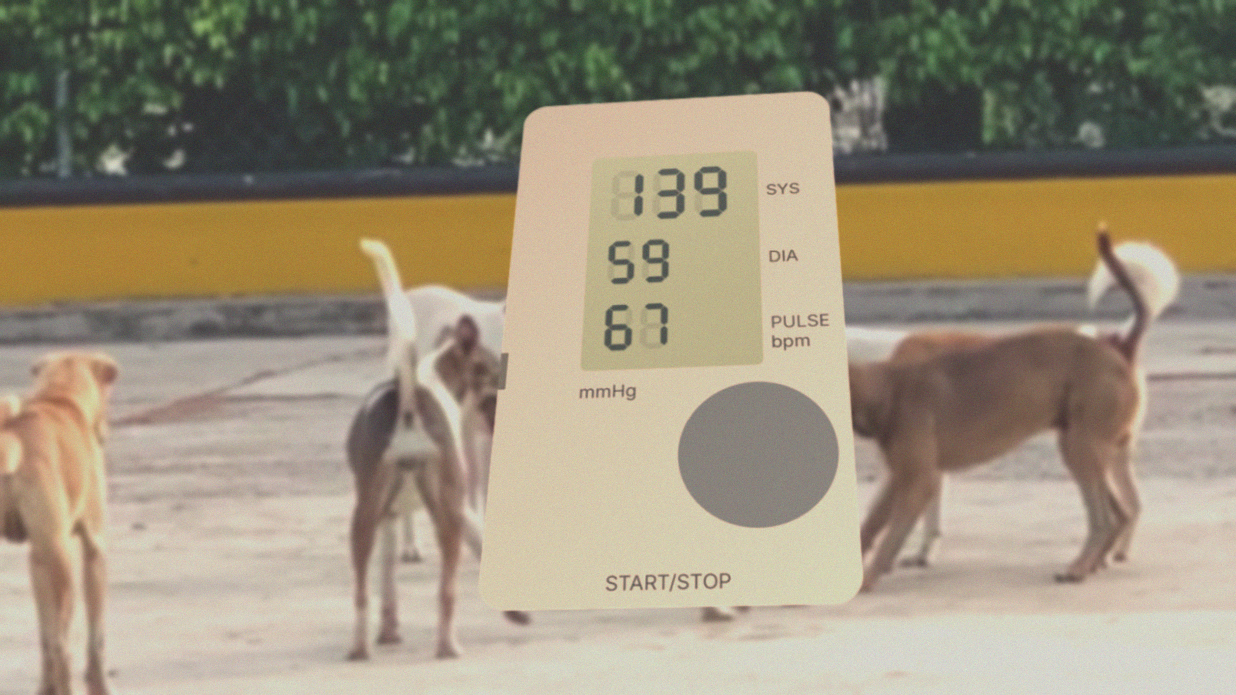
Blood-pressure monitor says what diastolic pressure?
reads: 59 mmHg
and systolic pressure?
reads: 139 mmHg
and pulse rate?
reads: 67 bpm
